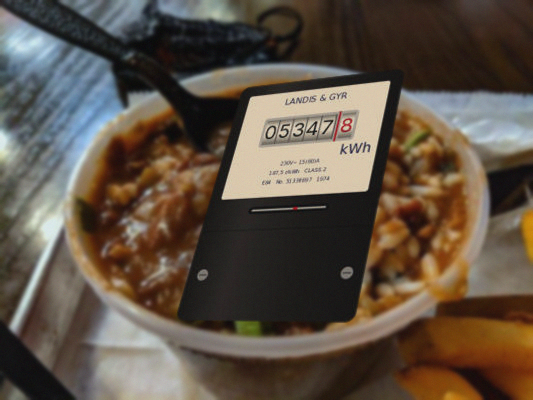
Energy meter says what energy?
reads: 5347.8 kWh
